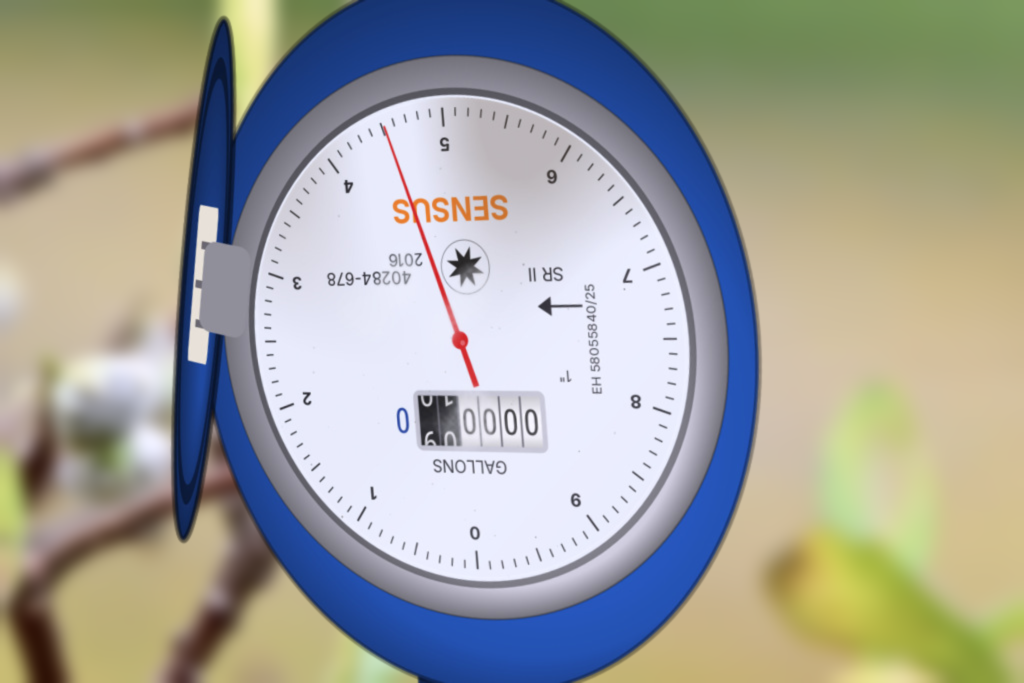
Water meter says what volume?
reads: 94.5 gal
